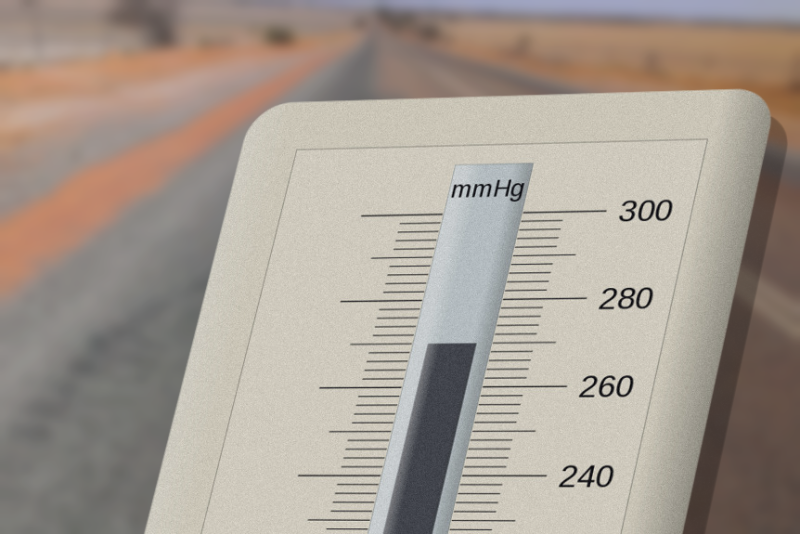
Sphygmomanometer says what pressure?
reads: 270 mmHg
